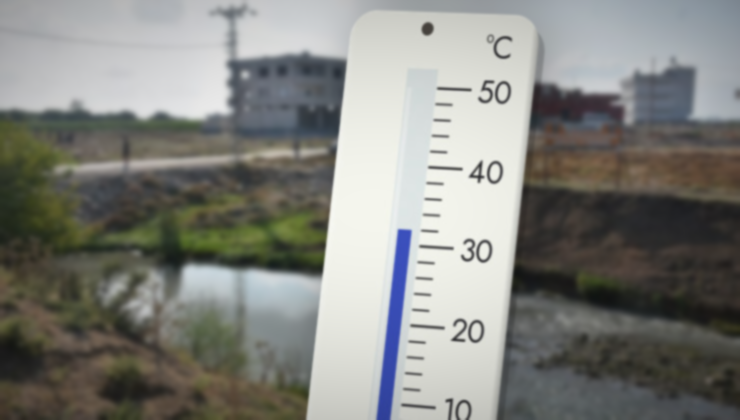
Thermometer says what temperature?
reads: 32 °C
